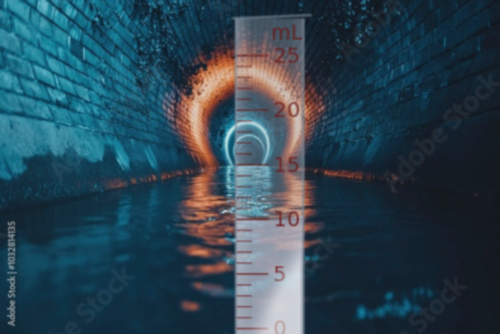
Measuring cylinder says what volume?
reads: 10 mL
